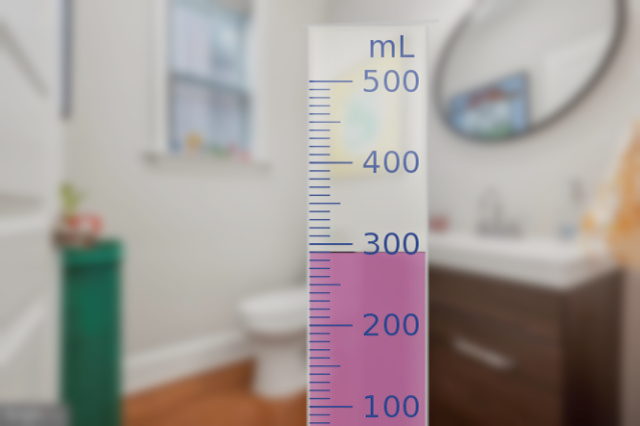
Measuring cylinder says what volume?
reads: 290 mL
